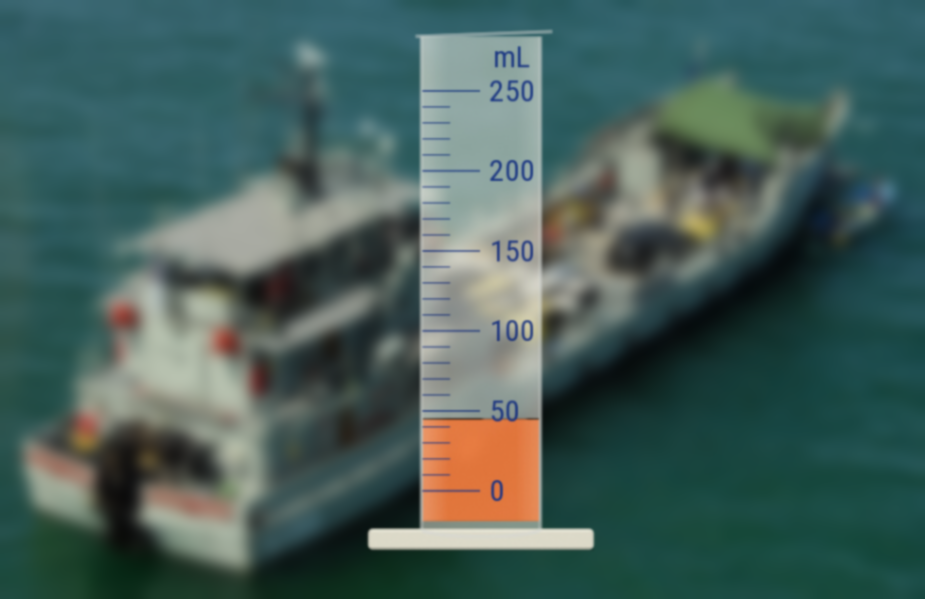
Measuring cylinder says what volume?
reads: 45 mL
